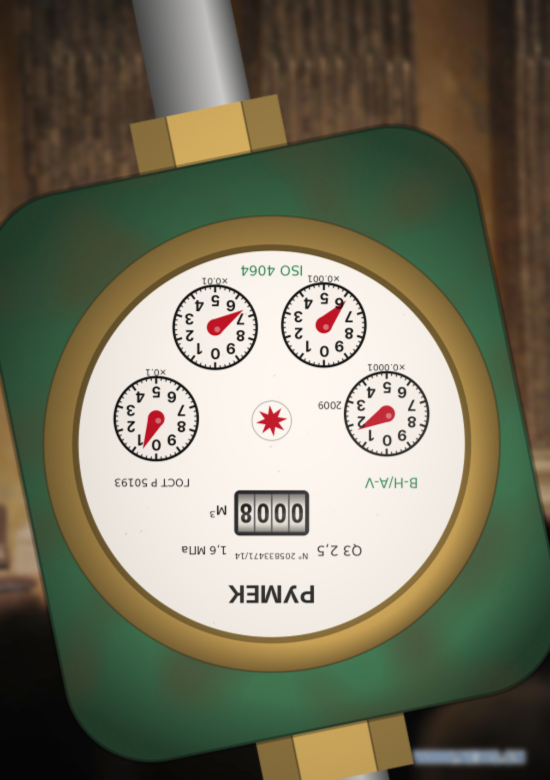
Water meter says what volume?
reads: 8.0661 m³
